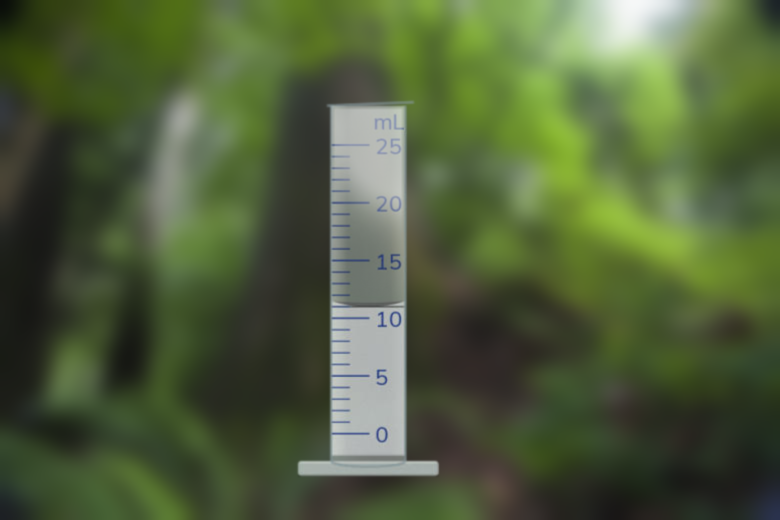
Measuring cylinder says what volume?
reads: 11 mL
